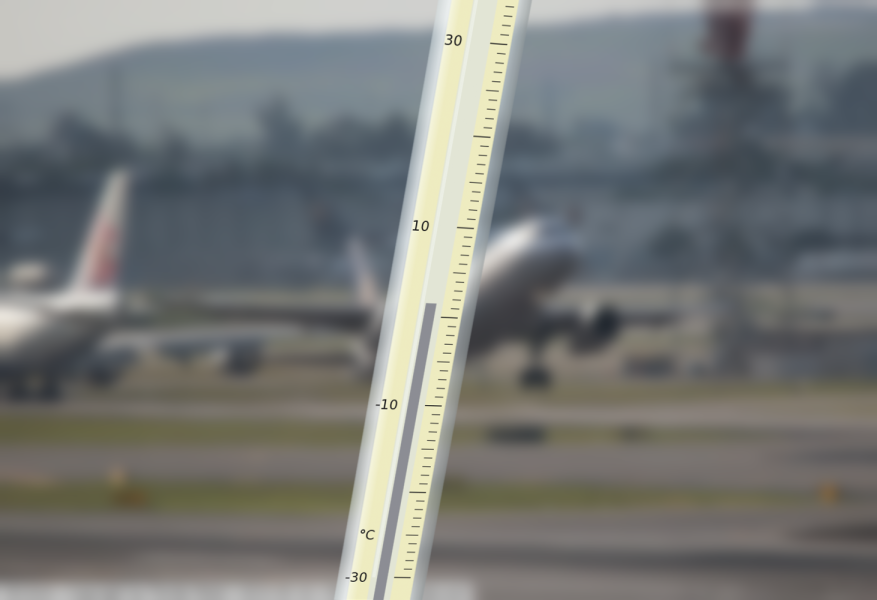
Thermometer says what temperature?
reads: 1.5 °C
